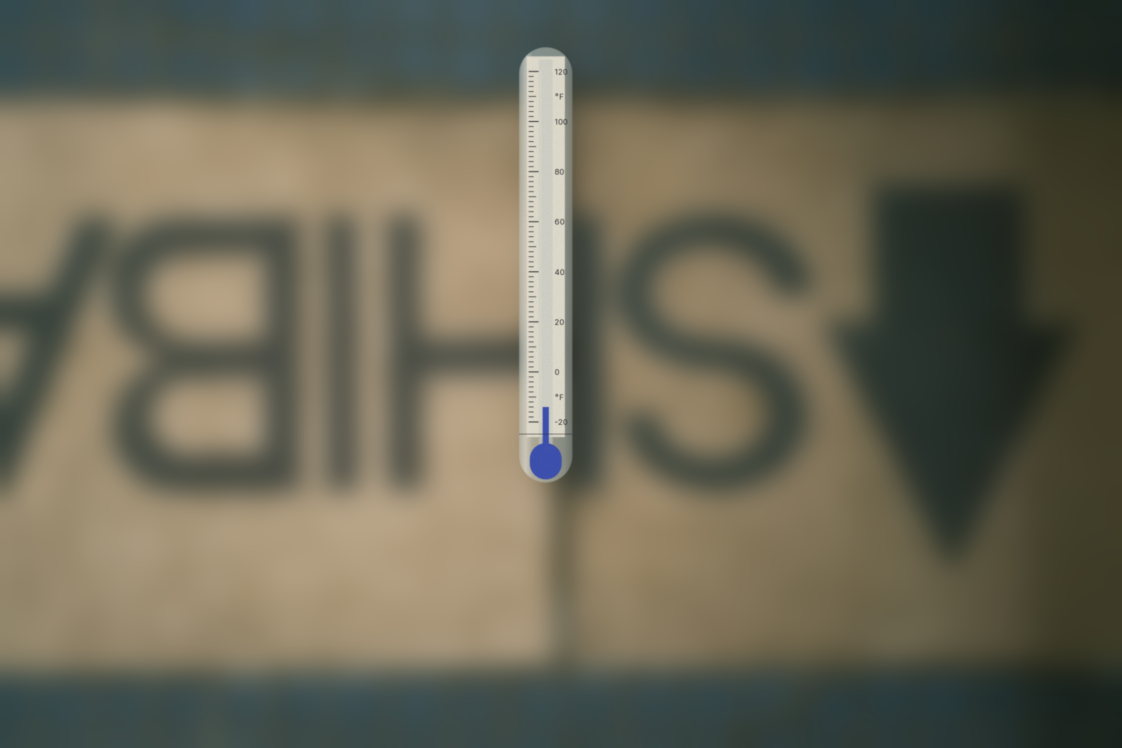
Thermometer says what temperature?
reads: -14 °F
